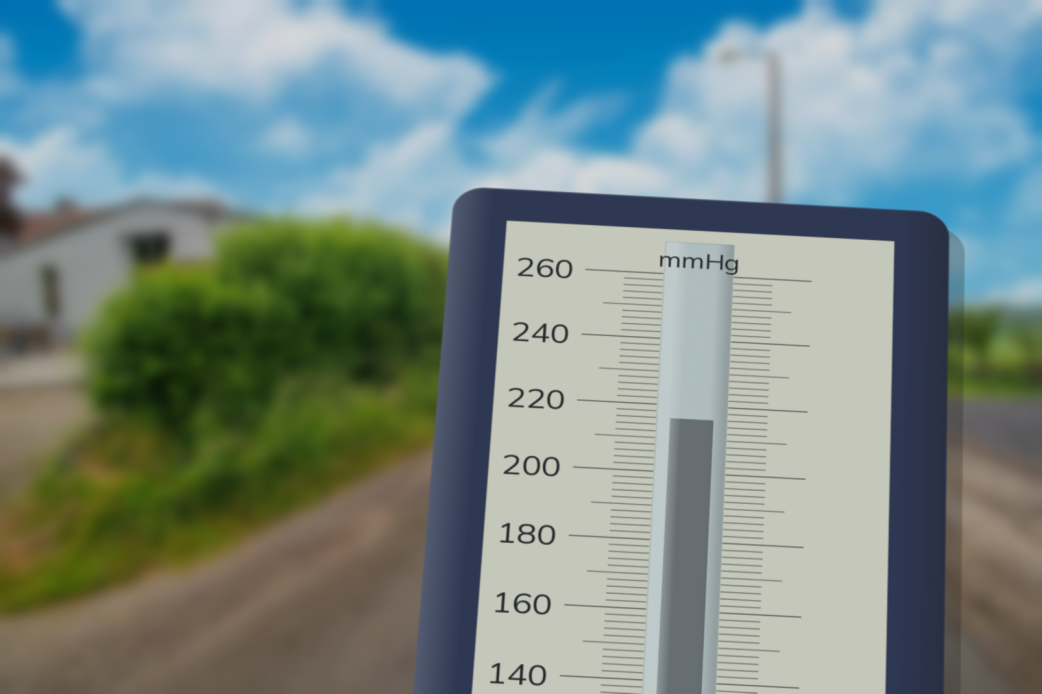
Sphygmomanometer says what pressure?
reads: 216 mmHg
